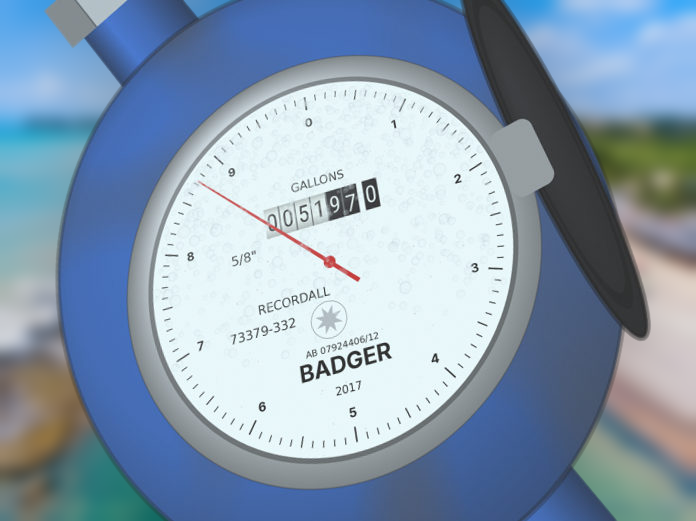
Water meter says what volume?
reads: 51968.7 gal
